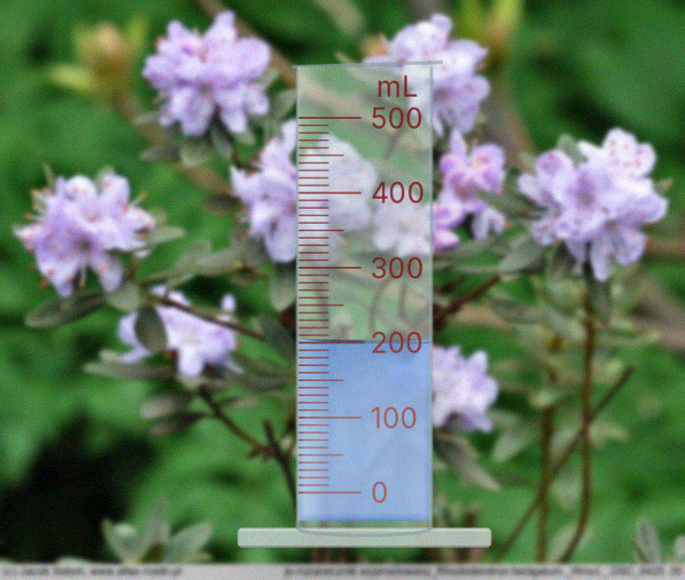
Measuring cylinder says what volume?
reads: 200 mL
